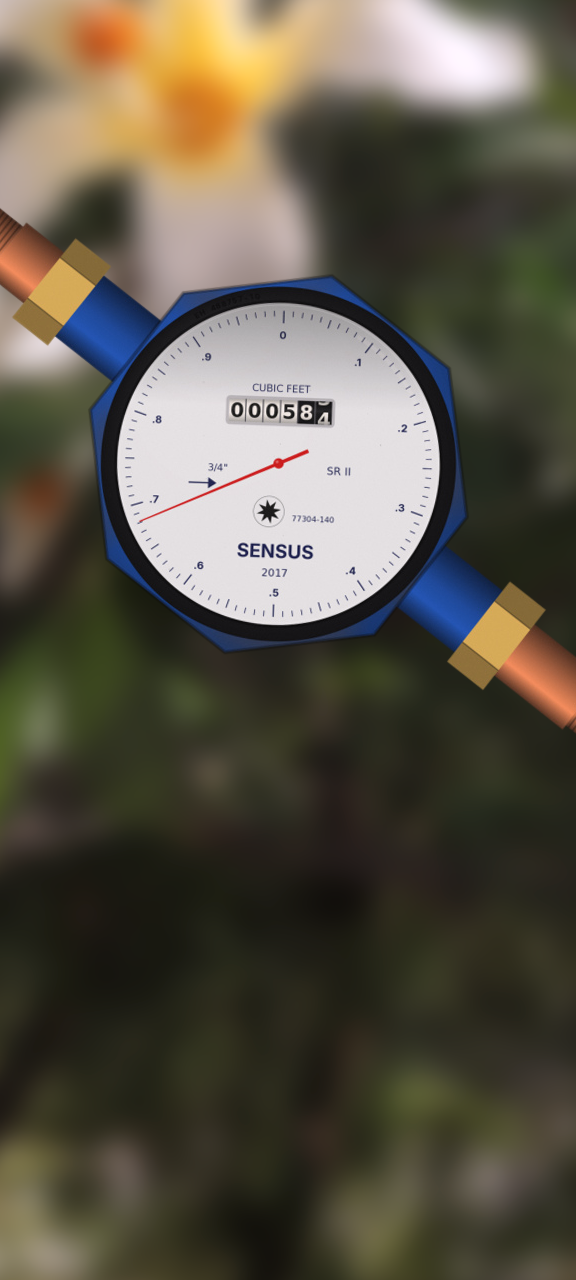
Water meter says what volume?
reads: 583.68 ft³
